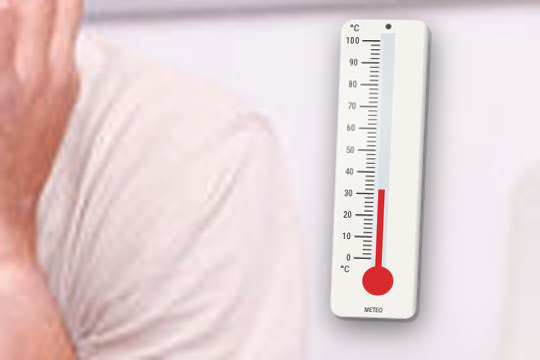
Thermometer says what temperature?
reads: 32 °C
